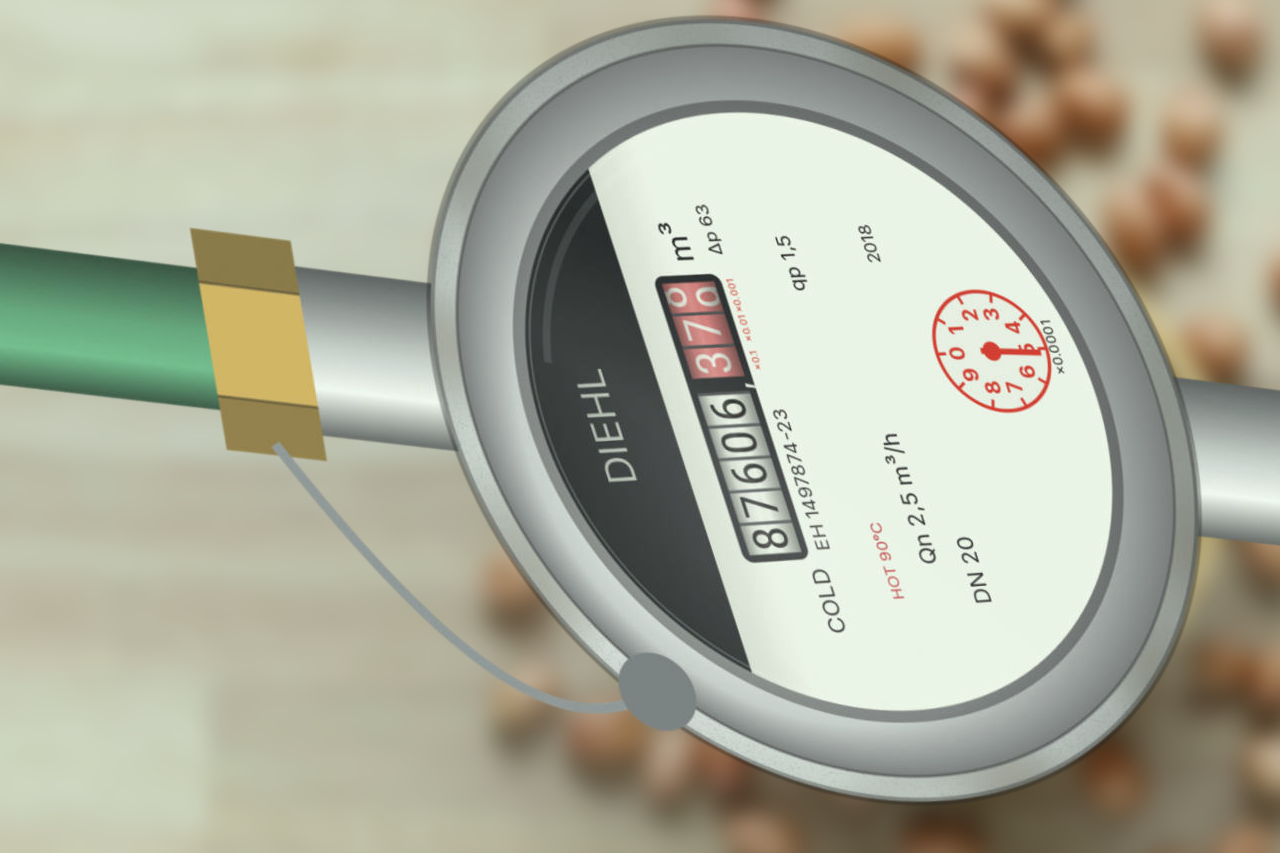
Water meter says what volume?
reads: 87606.3785 m³
